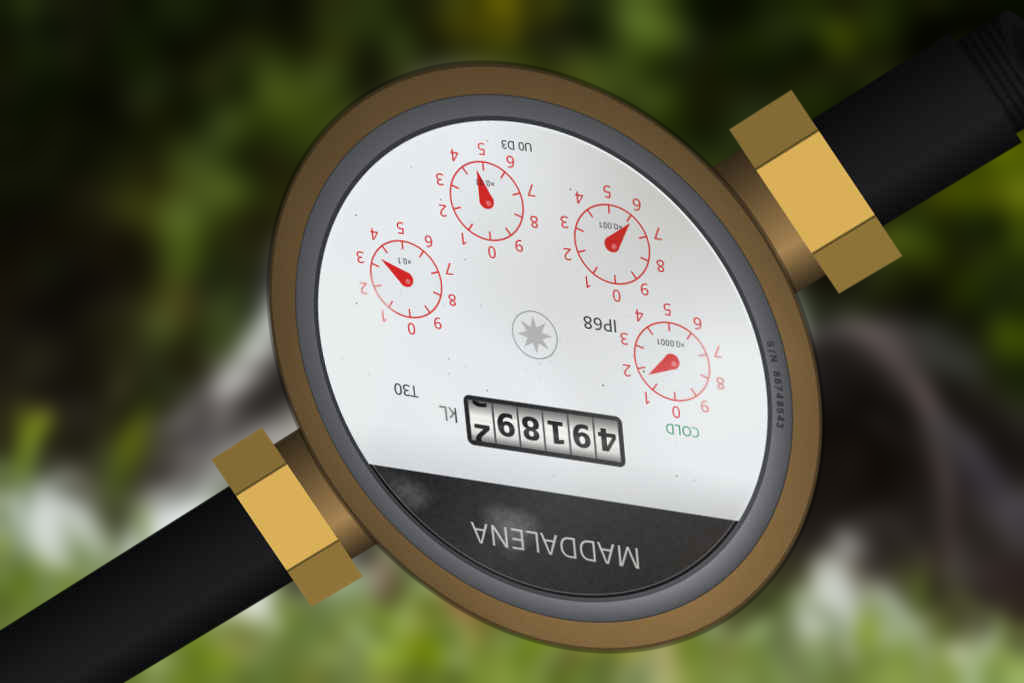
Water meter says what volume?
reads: 491892.3461 kL
